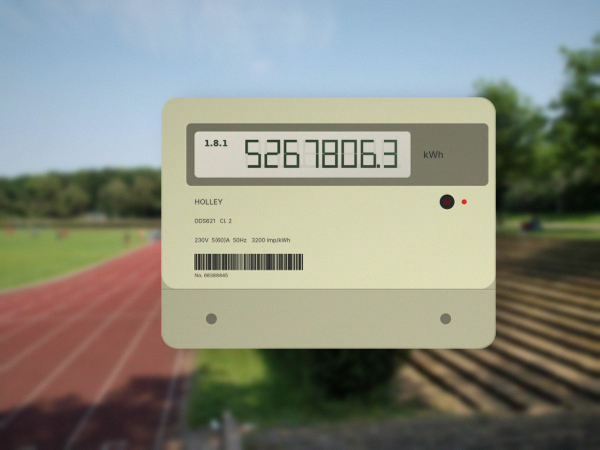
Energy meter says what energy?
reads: 5267806.3 kWh
